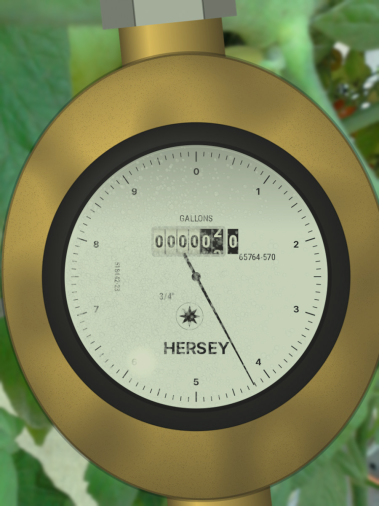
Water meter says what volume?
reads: 24.2 gal
